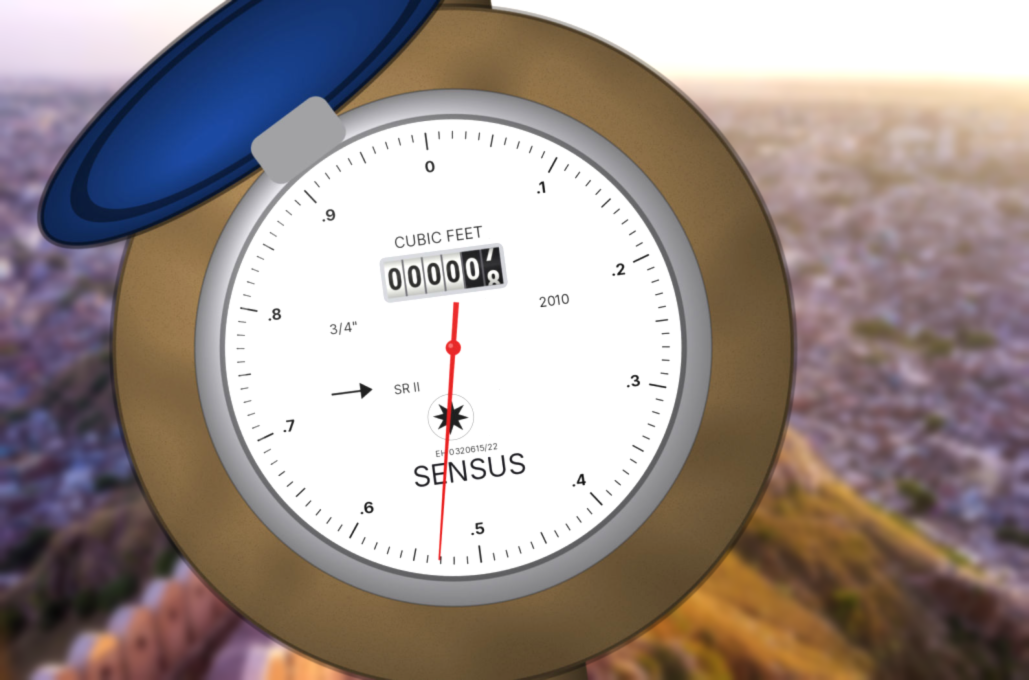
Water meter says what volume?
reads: 7.53 ft³
